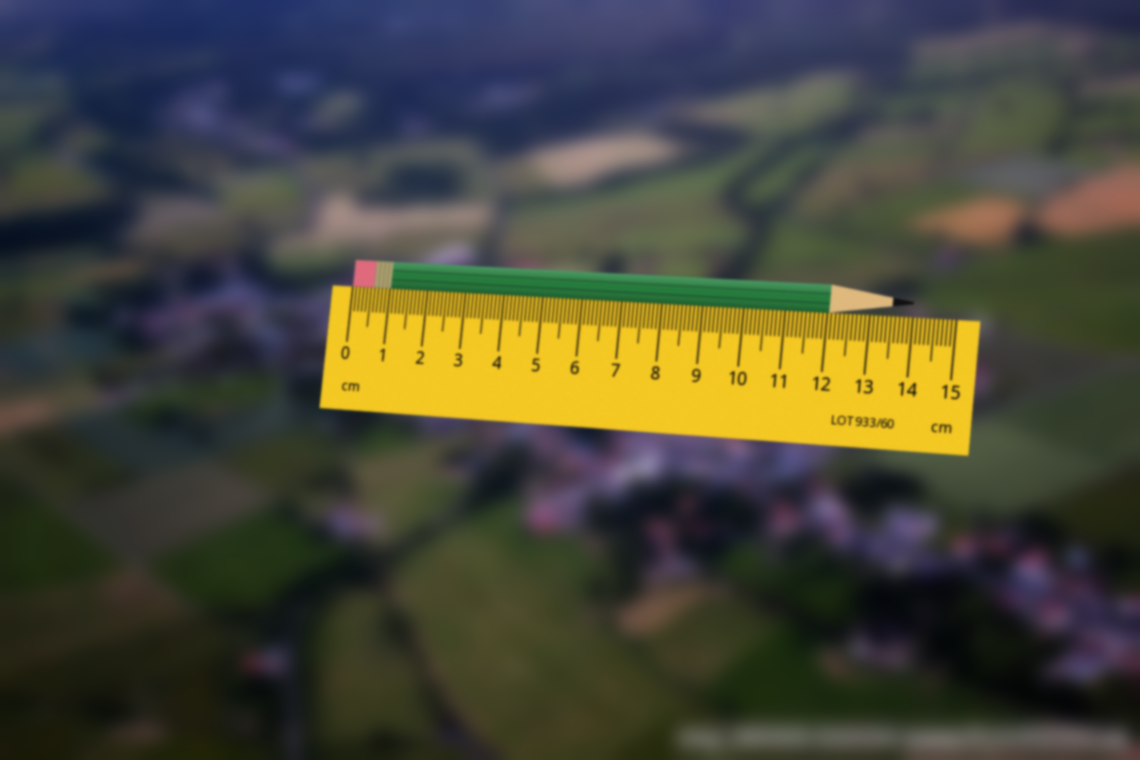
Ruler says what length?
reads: 14 cm
